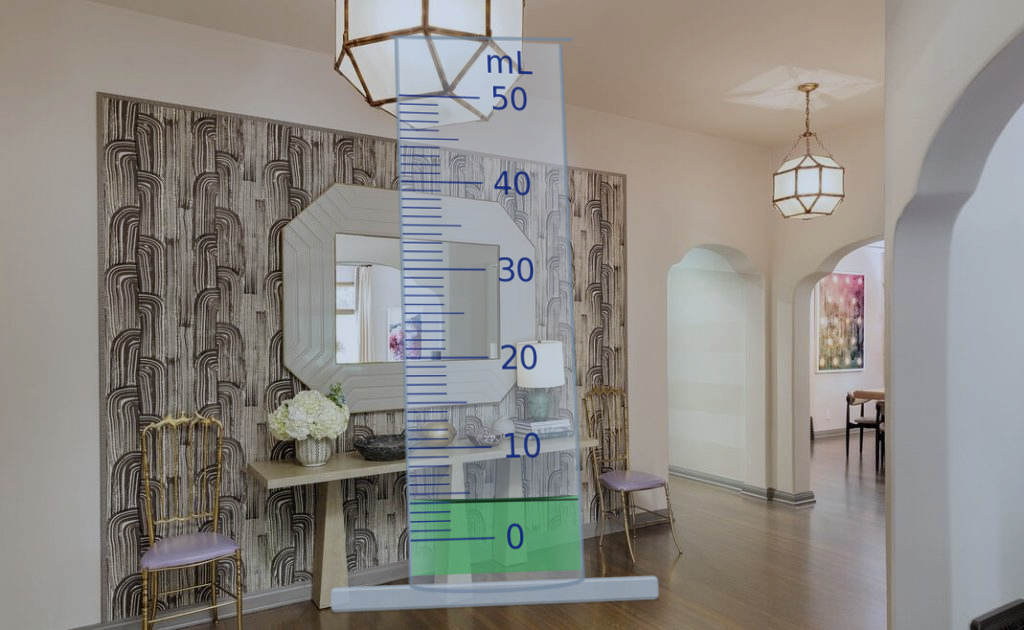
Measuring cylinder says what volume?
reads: 4 mL
